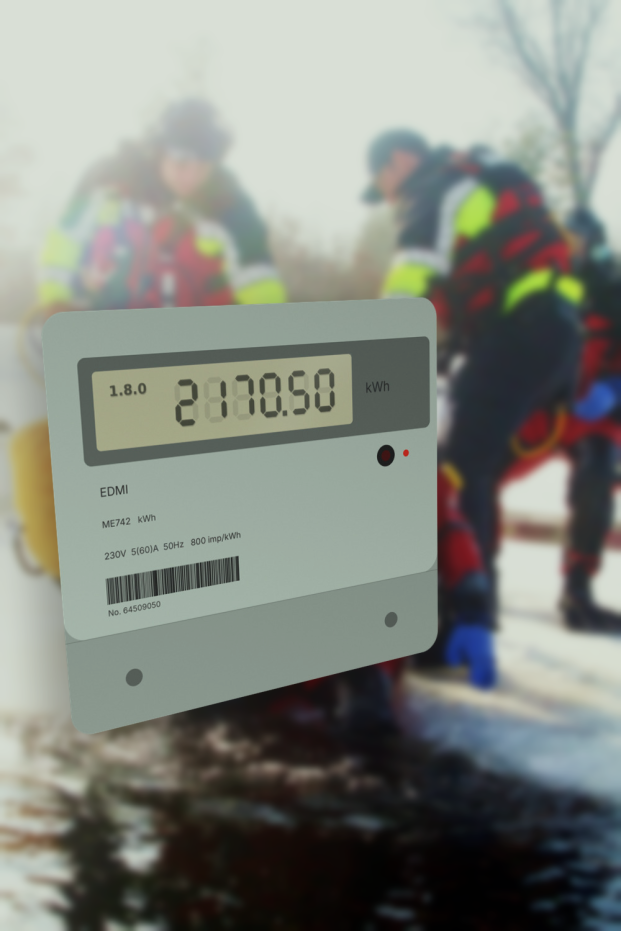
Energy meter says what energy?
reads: 2170.50 kWh
